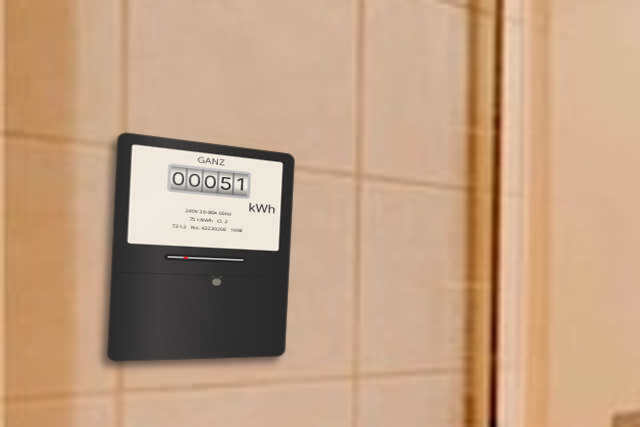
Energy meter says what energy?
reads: 51 kWh
